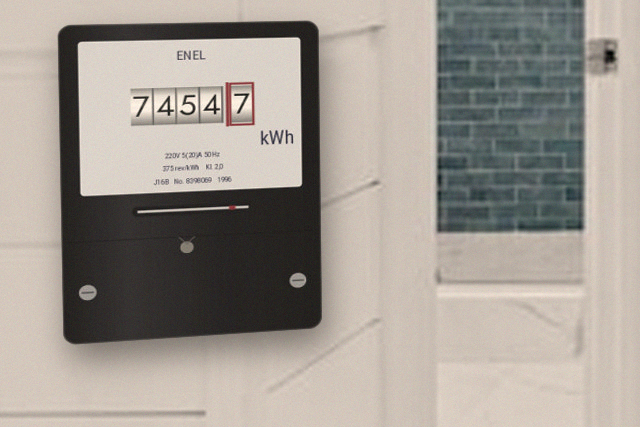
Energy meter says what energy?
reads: 7454.7 kWh
